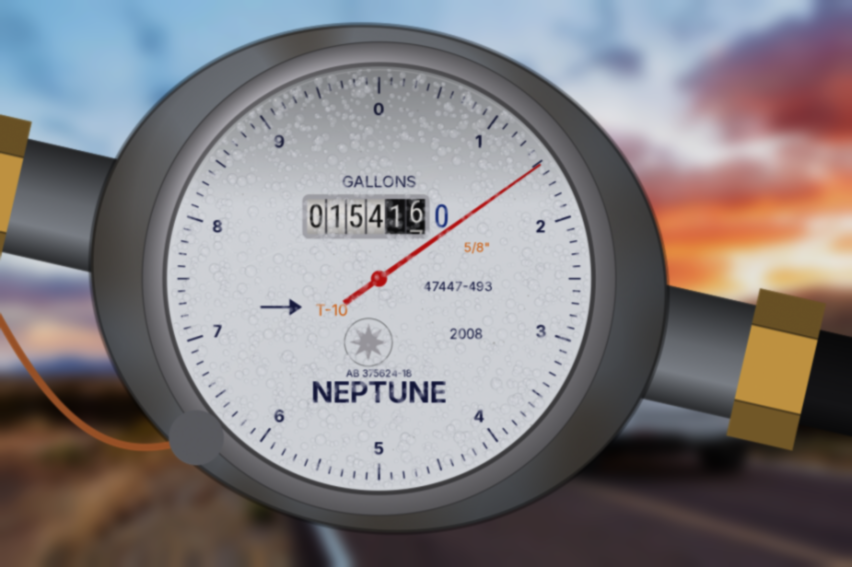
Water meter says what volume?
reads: 154161.5 gal
